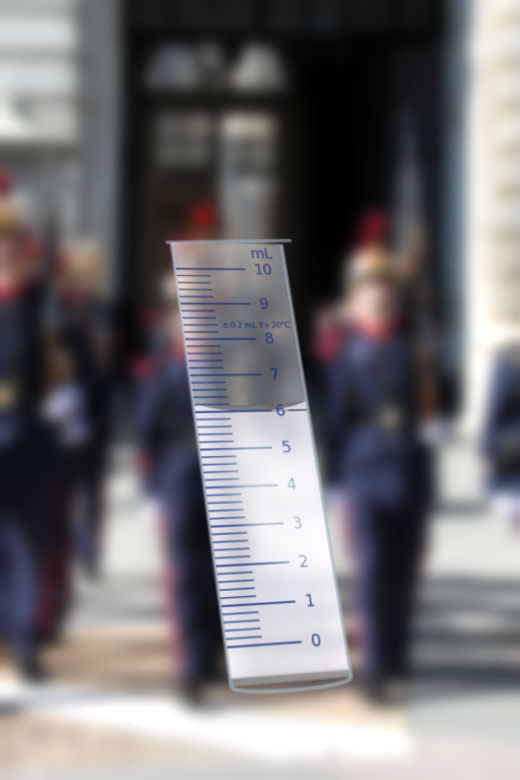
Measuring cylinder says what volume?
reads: 6 mL
